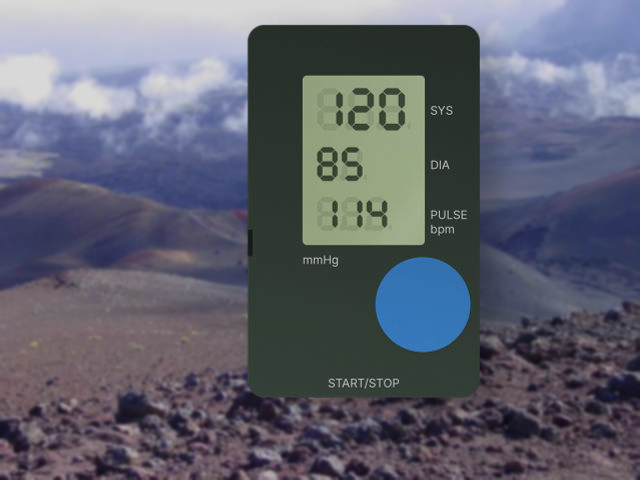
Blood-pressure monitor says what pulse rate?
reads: 114 bpm
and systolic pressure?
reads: 120 mmHg
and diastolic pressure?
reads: 85 mmHg
